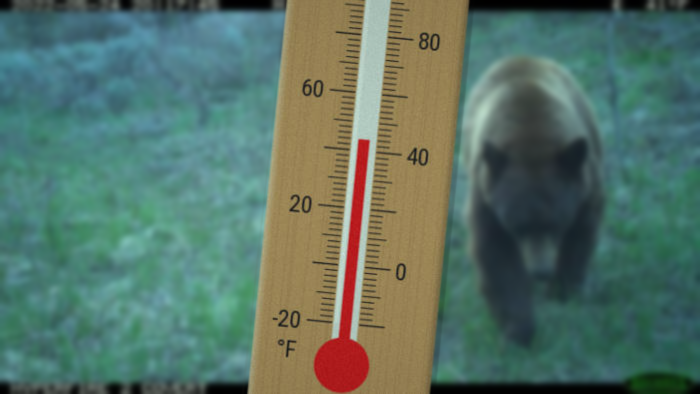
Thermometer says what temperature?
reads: 44 °F
